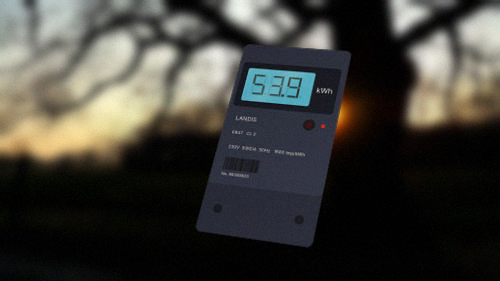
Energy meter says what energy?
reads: 53.9 kWh
